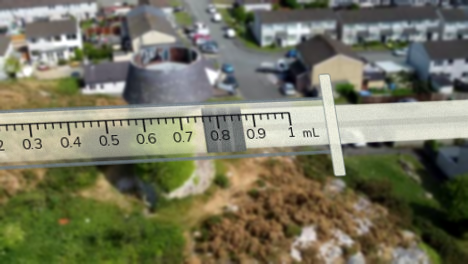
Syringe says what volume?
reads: 0.76 mL
